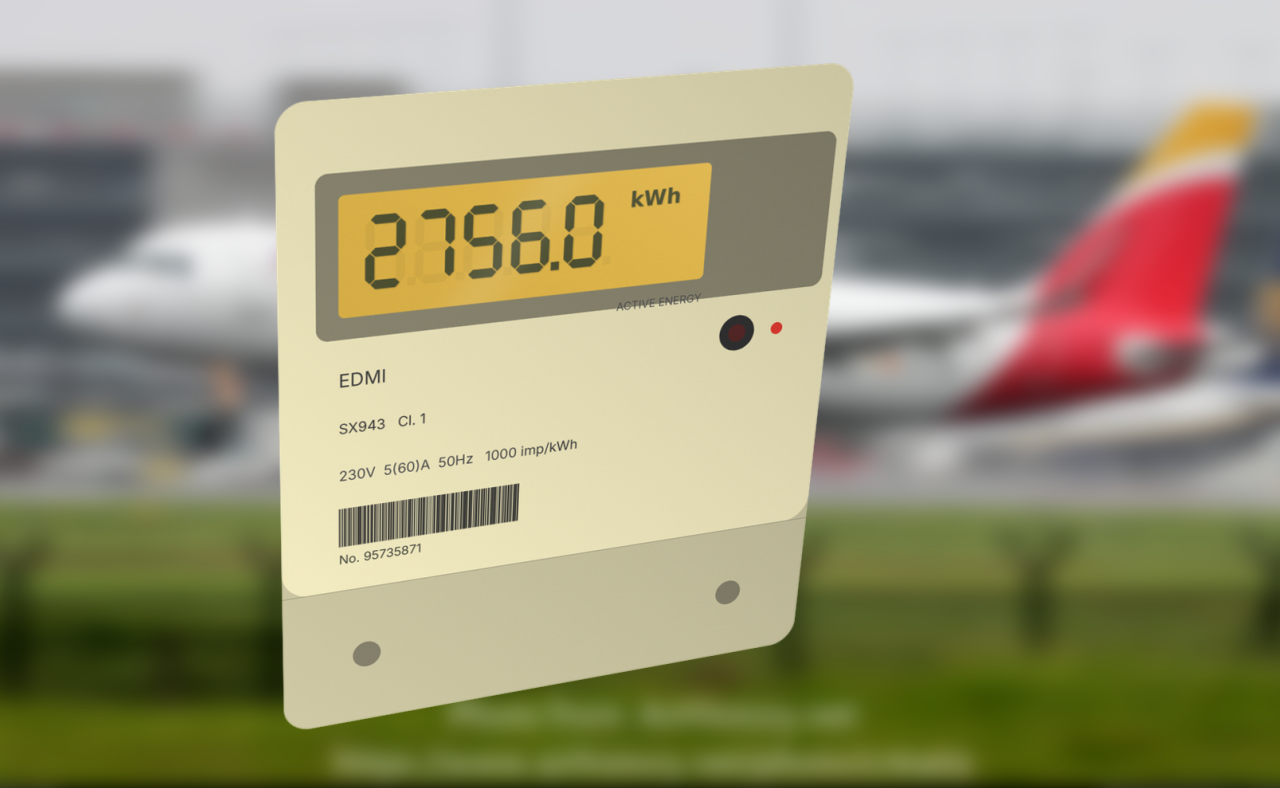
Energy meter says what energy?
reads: 2756.0 kWh
